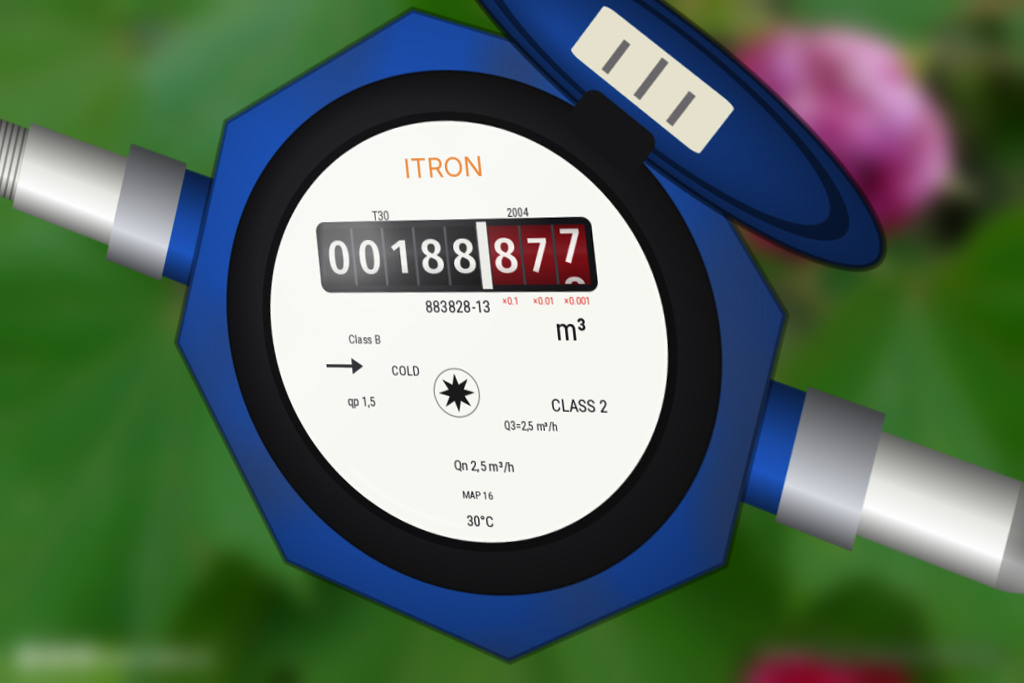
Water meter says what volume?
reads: 188.877 m³
